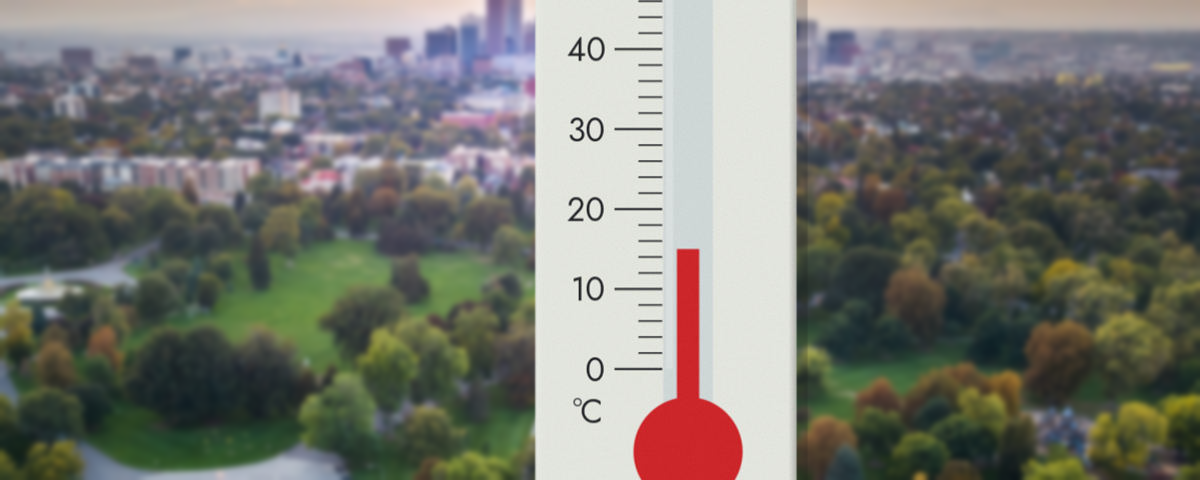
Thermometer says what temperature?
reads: 15 °C
